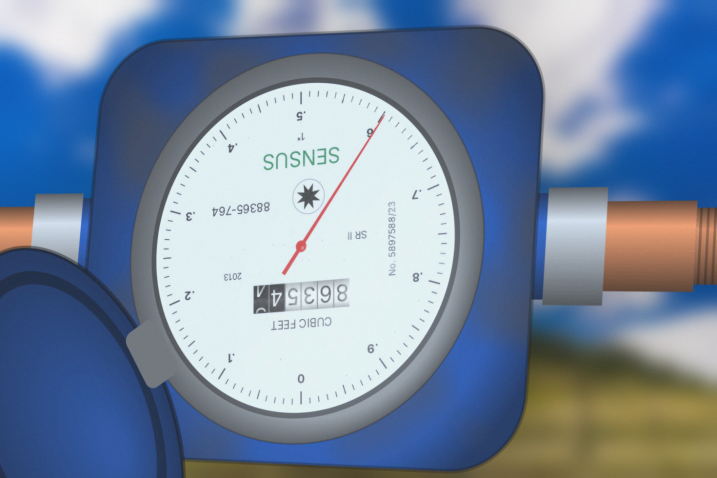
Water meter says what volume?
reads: 863543.60 ft³
